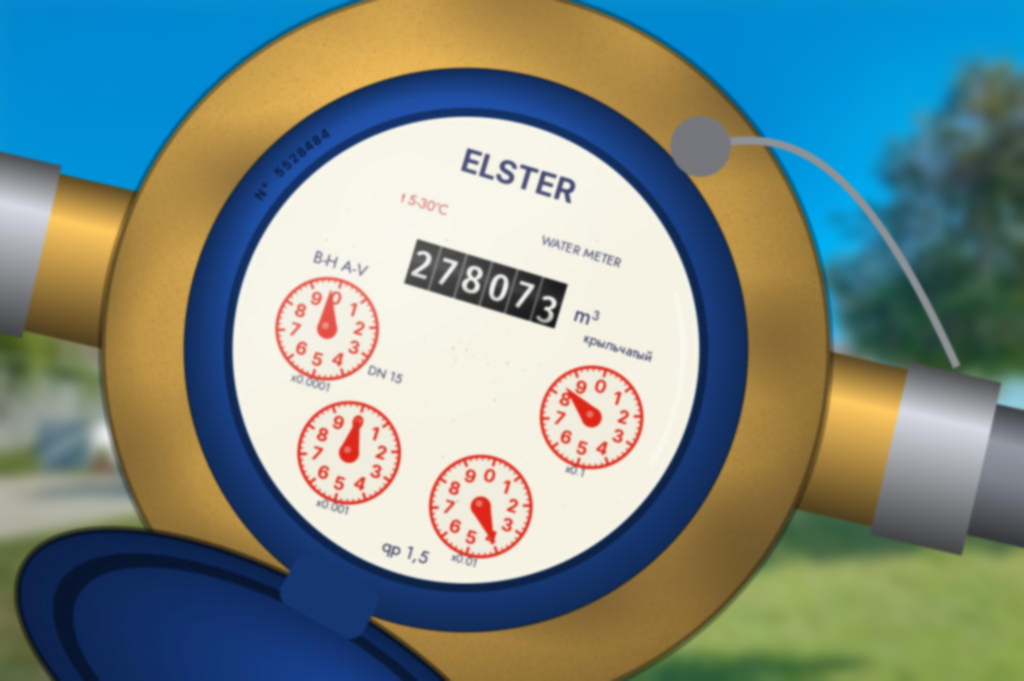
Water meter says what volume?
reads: 278072.8399 m³
